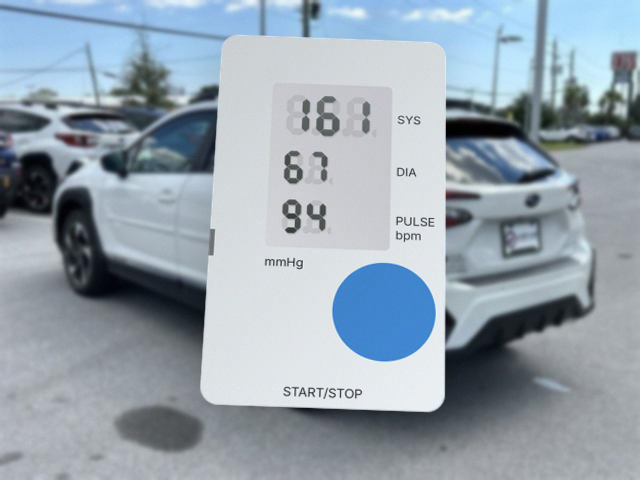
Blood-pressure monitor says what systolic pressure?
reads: 161 mmHg
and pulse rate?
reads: 94 bpm
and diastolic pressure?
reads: 67 mmHg
